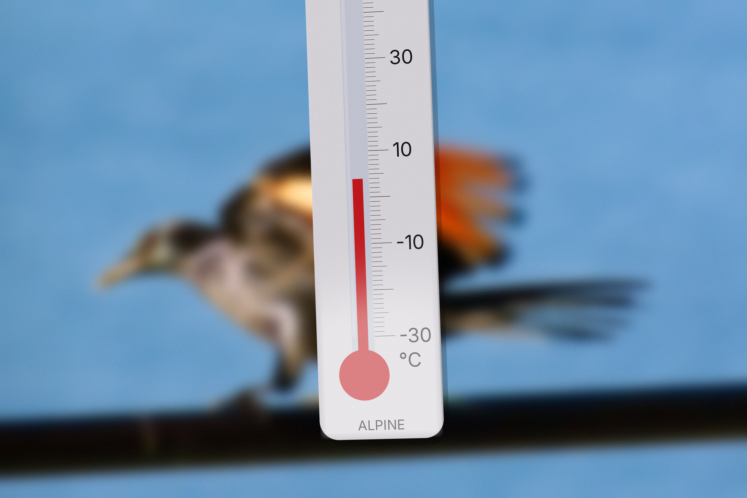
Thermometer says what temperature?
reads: 4 °C
